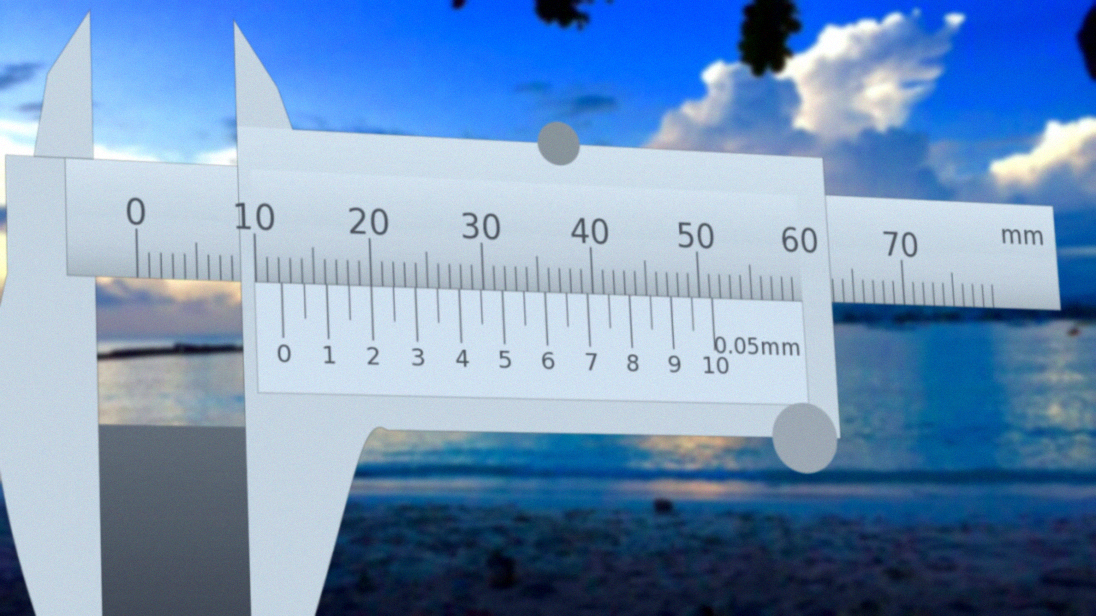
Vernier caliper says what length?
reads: 12.2 mm
